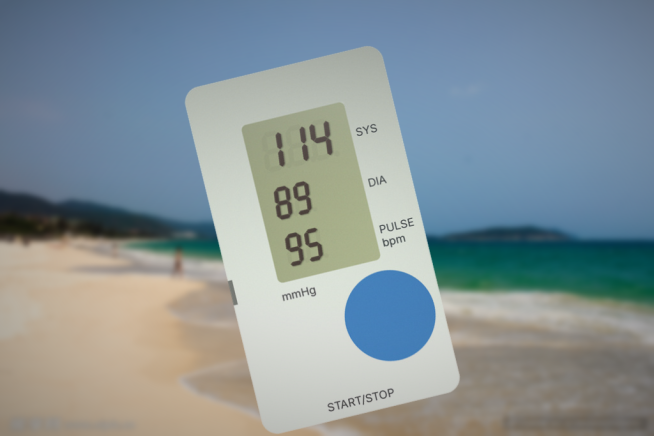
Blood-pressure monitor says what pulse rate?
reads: 95 bpm
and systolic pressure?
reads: 114 mmHg
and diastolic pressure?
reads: 89 mmHg
